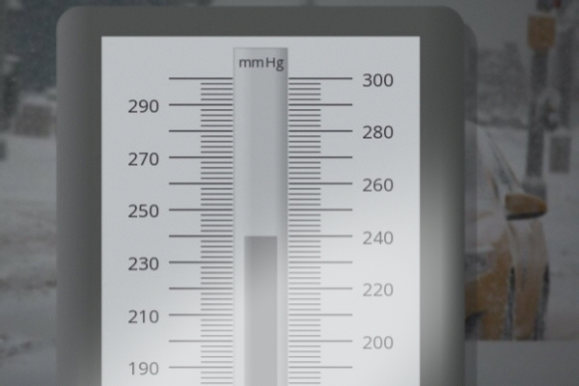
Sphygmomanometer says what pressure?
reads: 240 mmHg
